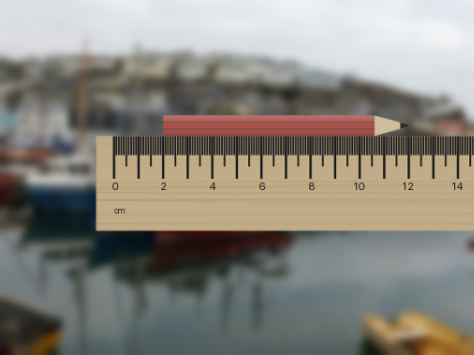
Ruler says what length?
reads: 10 cm
